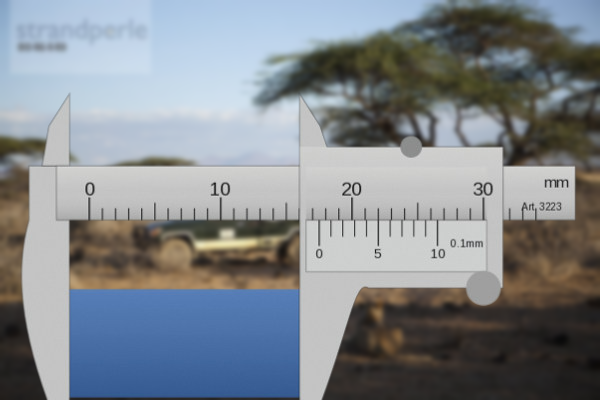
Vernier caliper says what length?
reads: 17.5 mm
